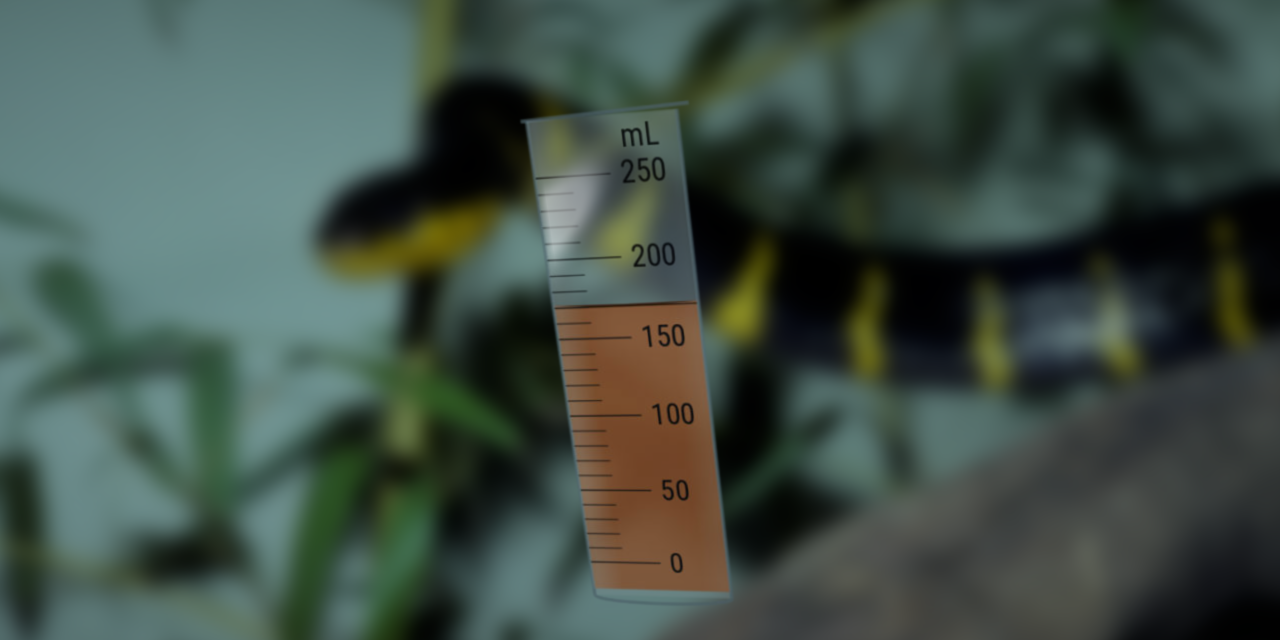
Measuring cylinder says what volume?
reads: 170 mL
